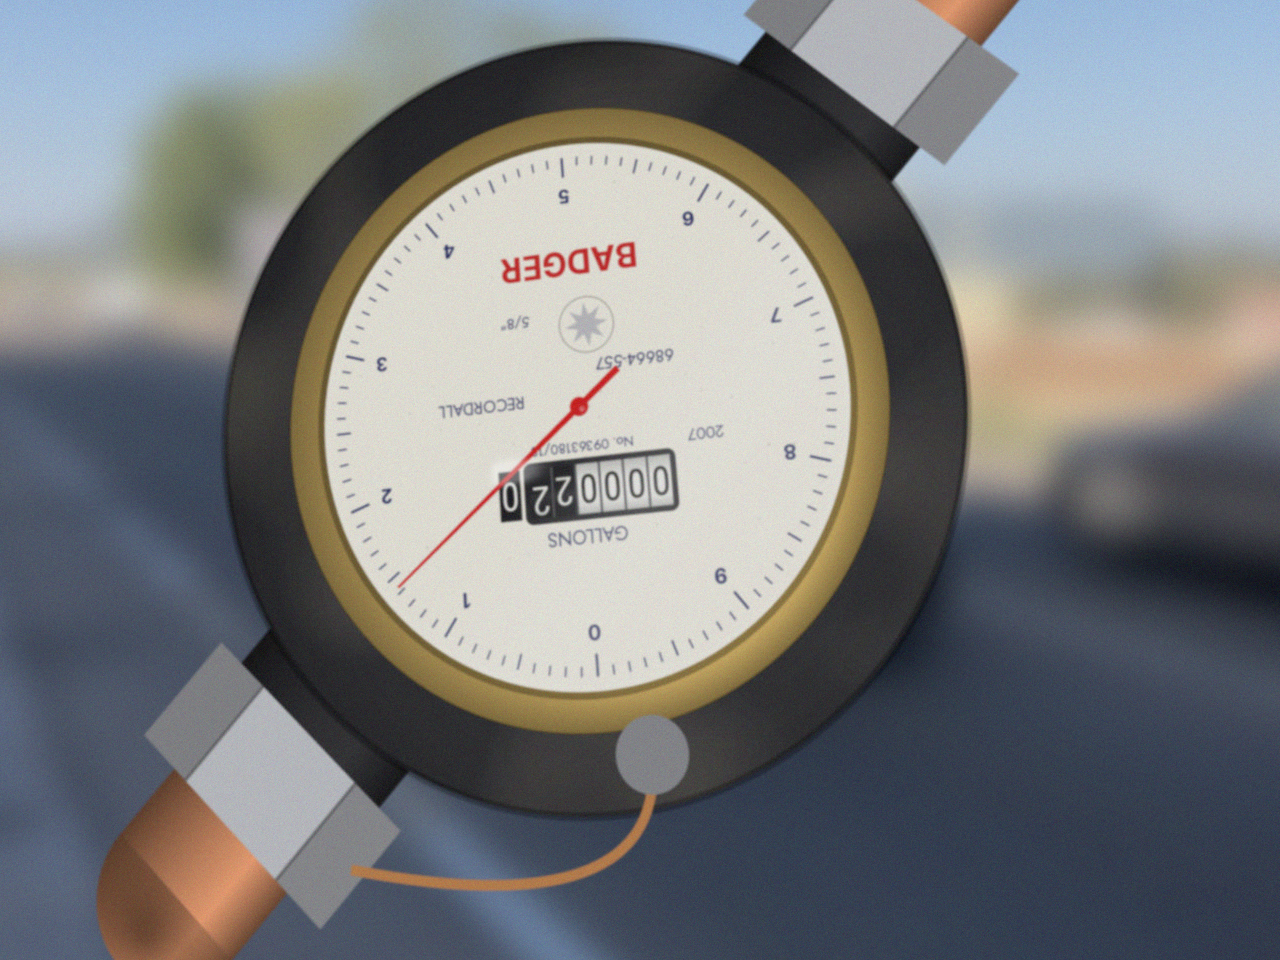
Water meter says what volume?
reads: 221.4 gal
